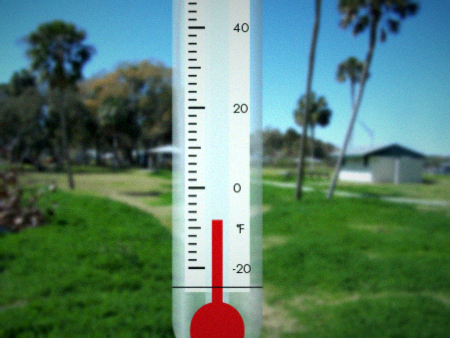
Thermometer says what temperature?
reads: -8 °F
